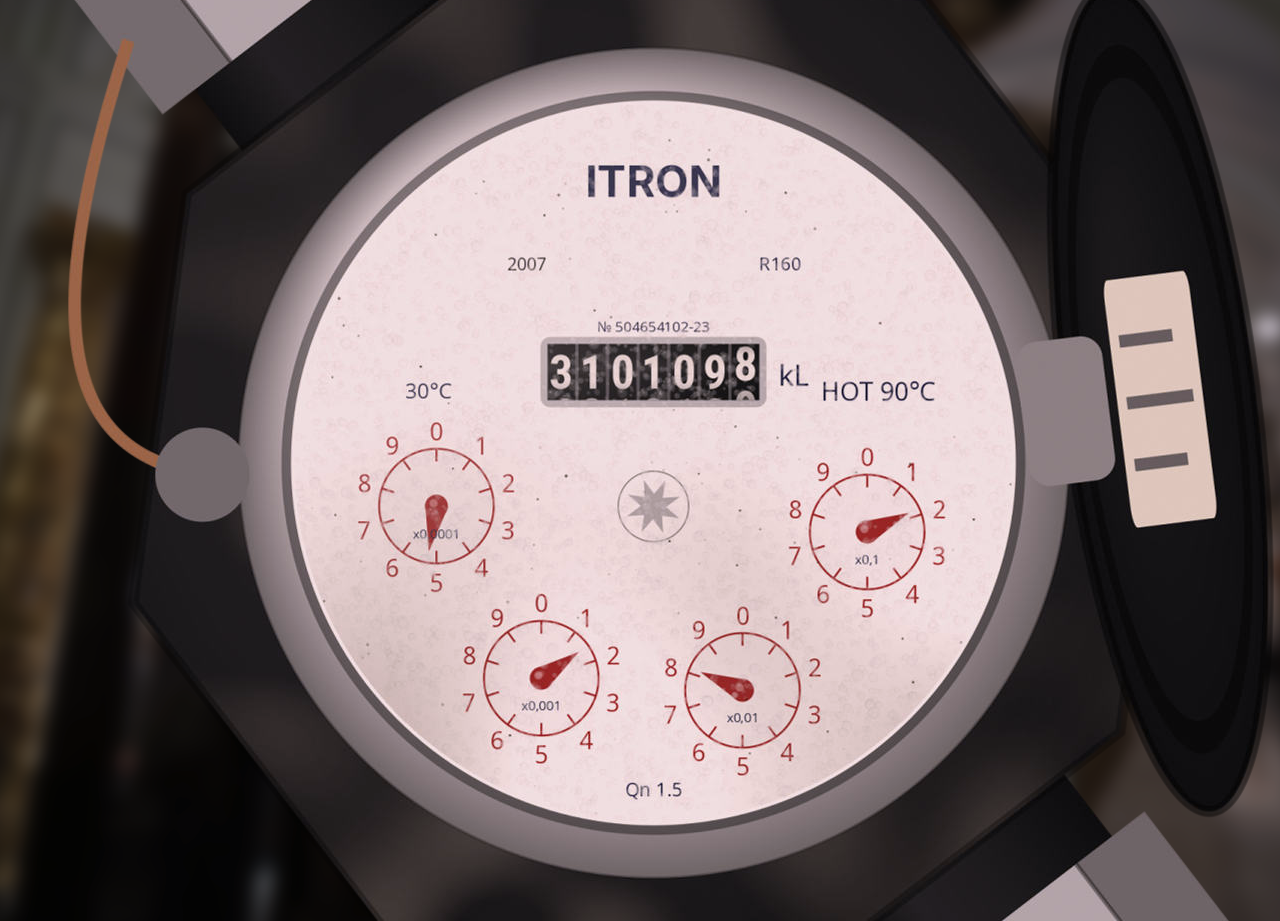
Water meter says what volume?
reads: 3101098.1815 kL
